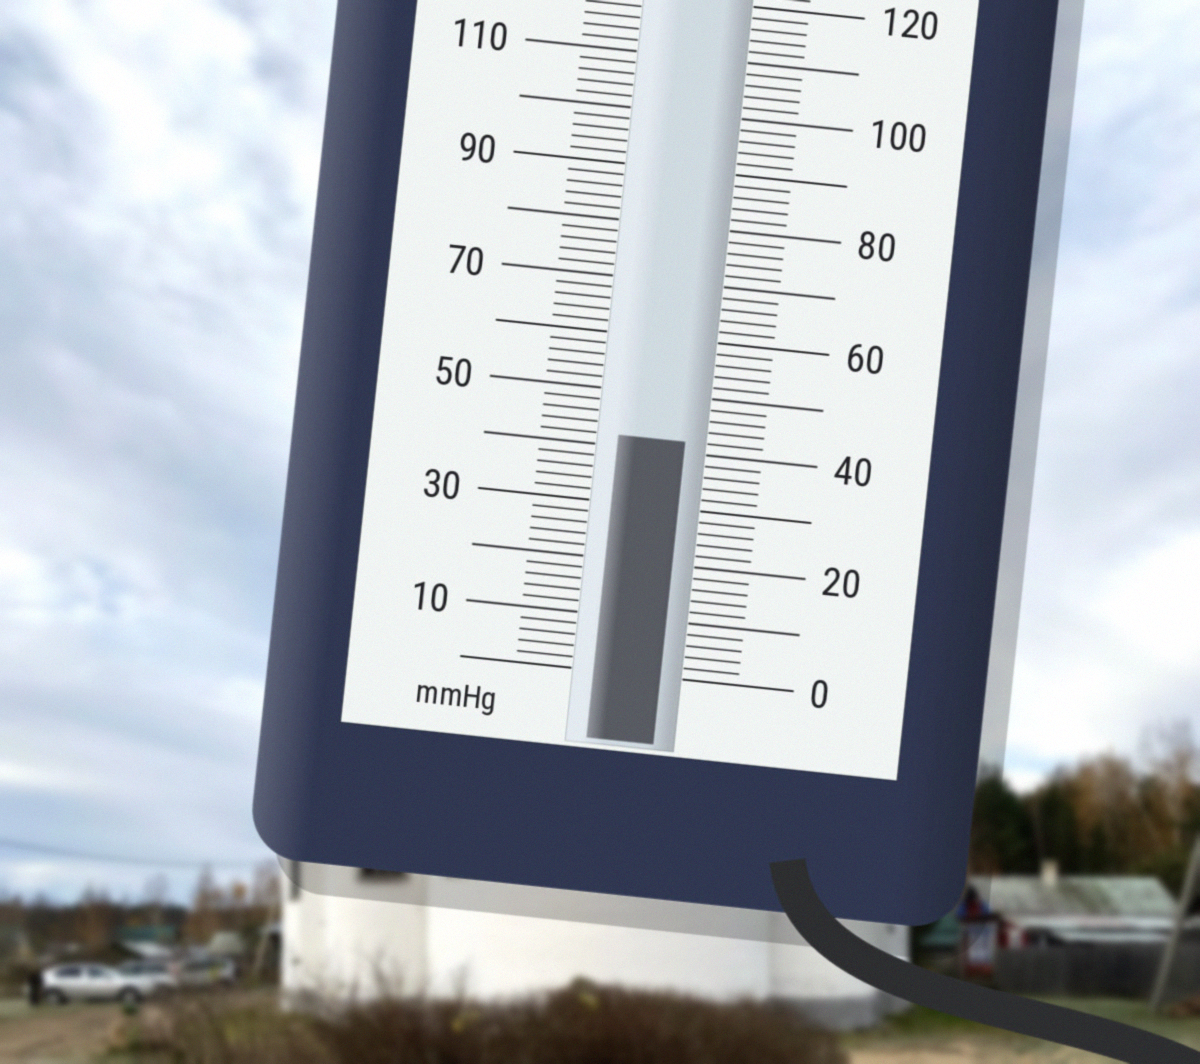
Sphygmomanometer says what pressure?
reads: 42 mmHg
